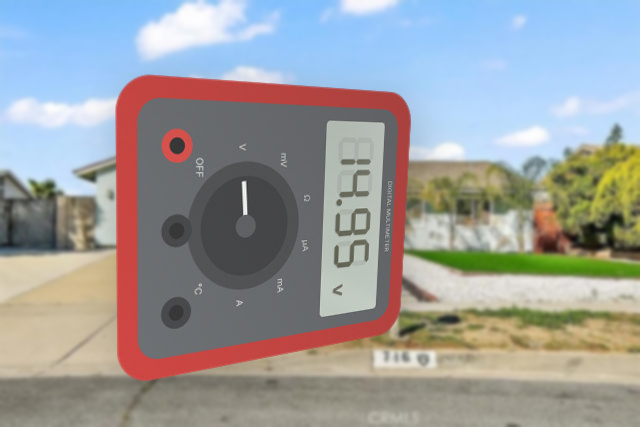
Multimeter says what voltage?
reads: 14.95 V
